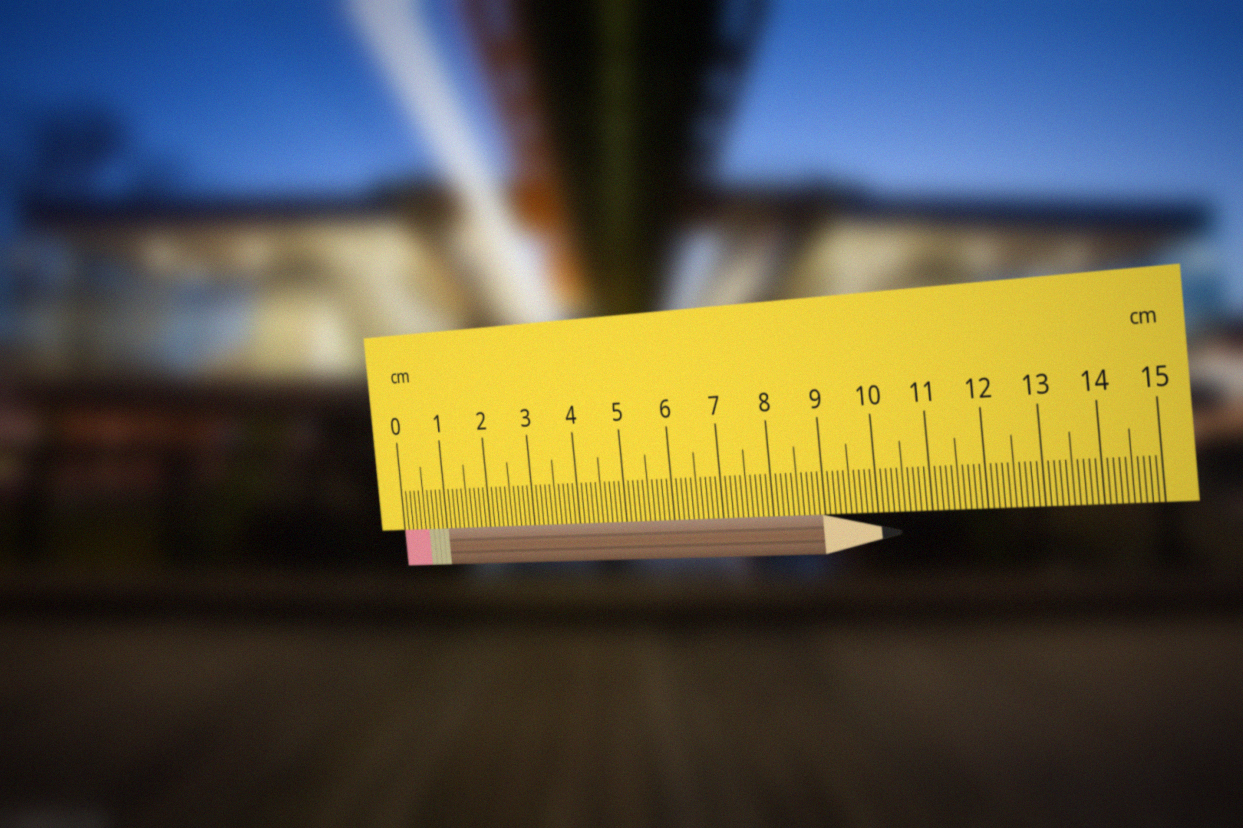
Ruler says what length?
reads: 10.4 cm
